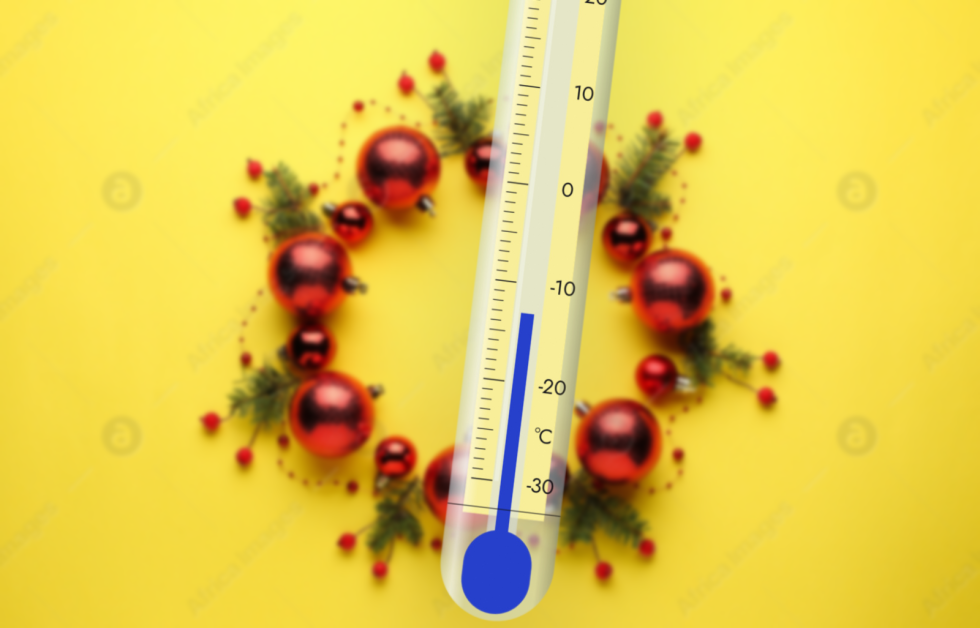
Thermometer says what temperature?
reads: -13 °C
